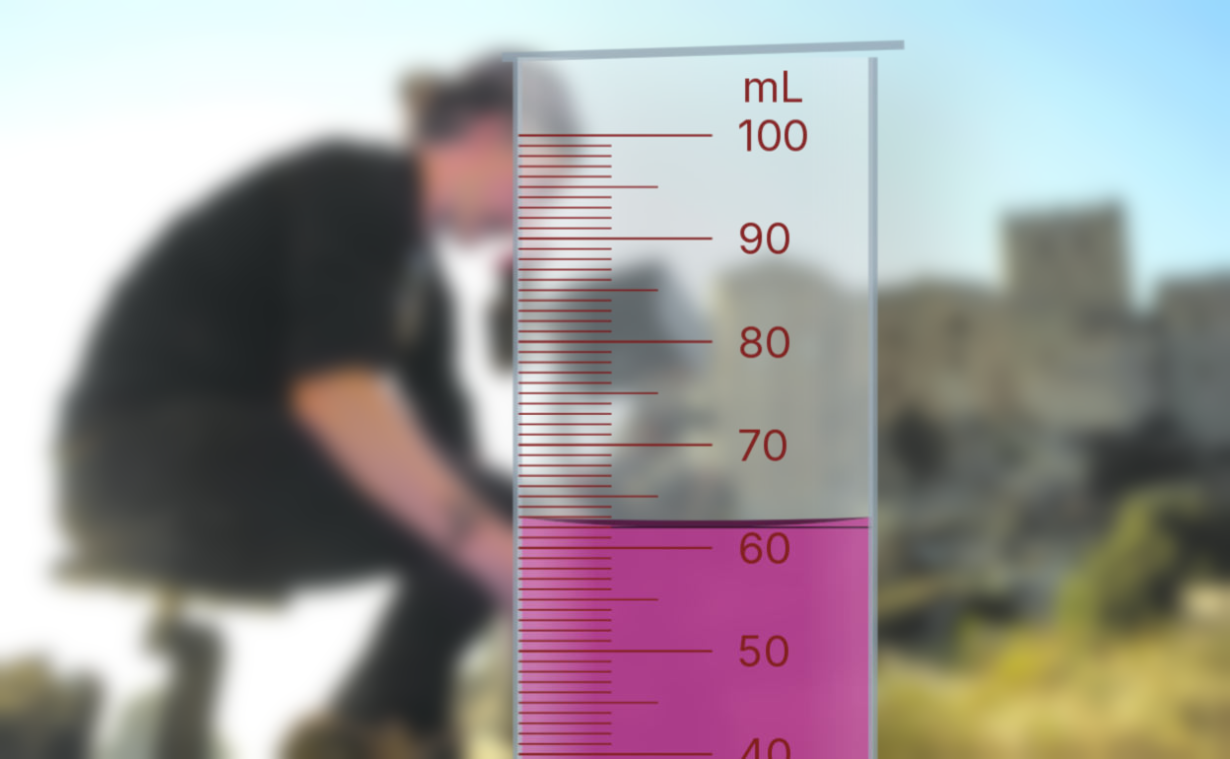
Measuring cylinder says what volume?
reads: 62 mL
